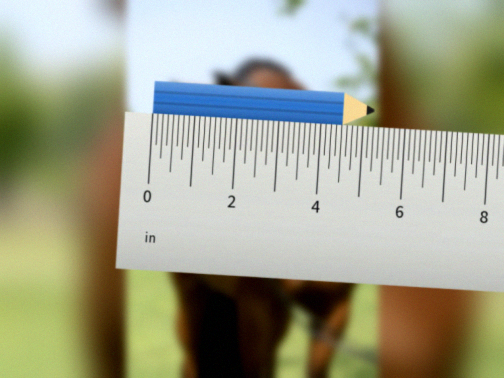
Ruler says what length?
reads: 5.25 in
